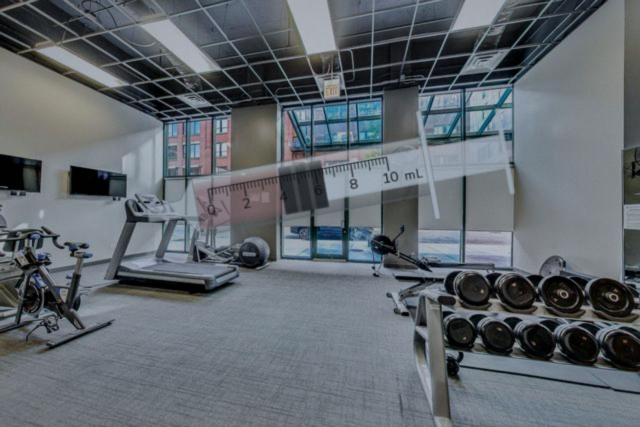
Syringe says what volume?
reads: 4 mL
